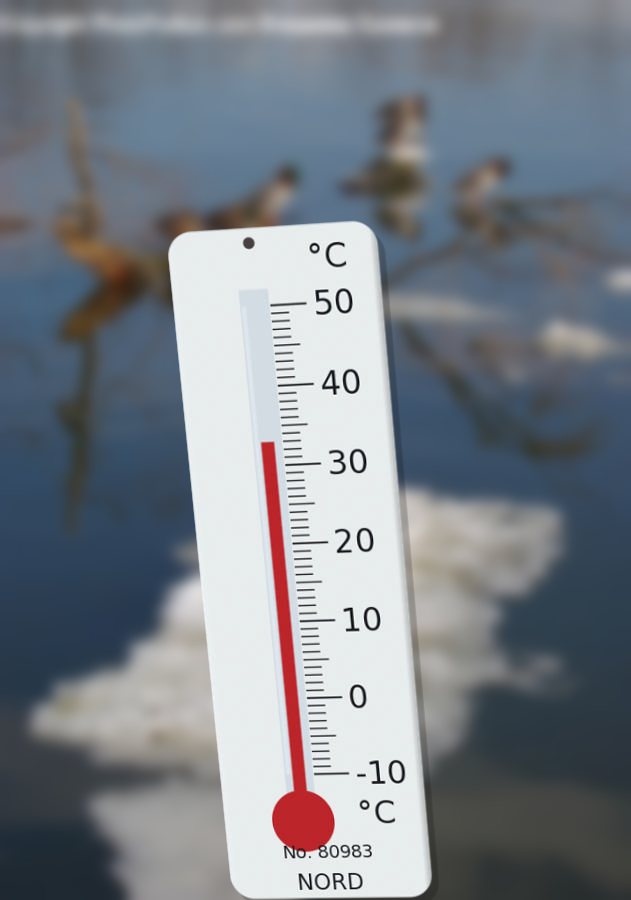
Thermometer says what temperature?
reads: 33 °C
